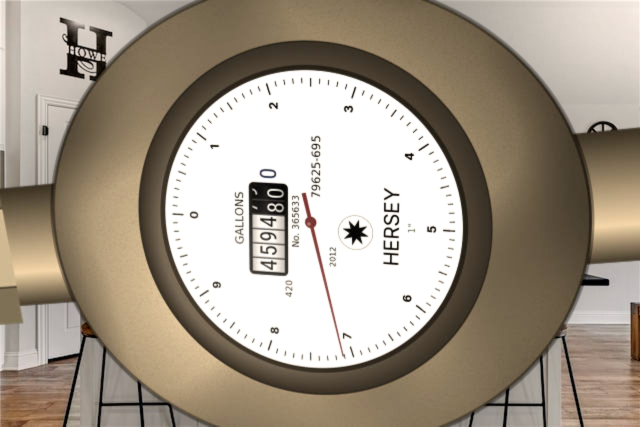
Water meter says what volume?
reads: 4594797.1 gal
